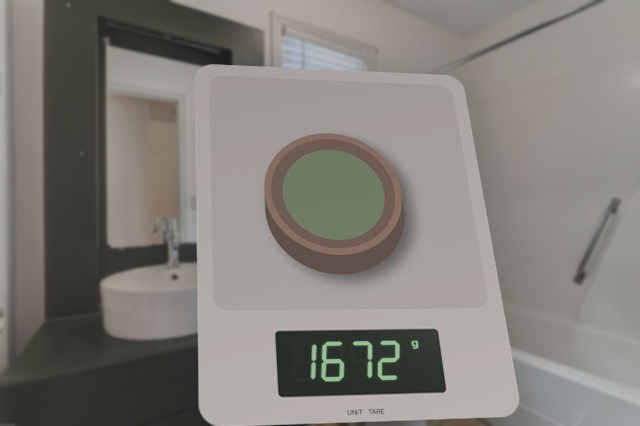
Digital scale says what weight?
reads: 1672 g
